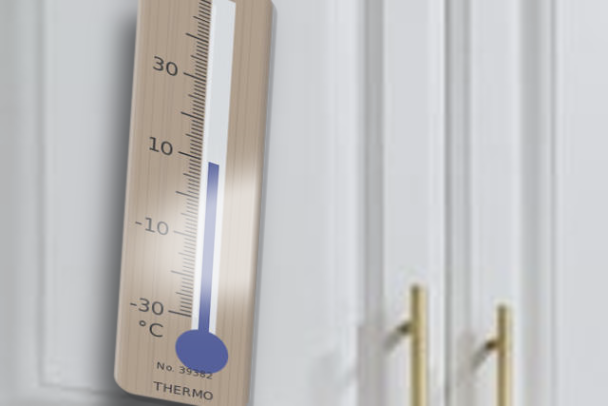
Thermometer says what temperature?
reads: 10 °C
